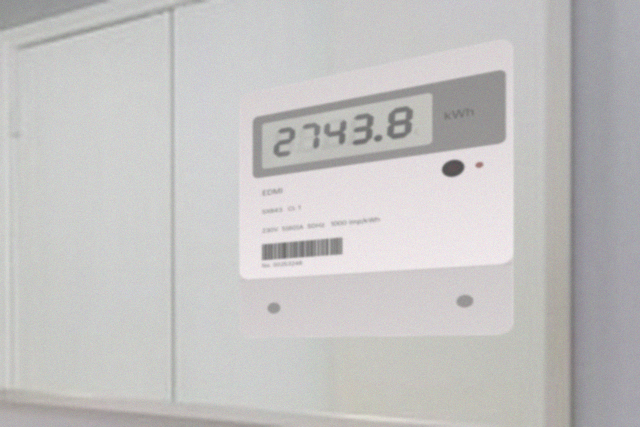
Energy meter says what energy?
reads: 2743.8 kWh
